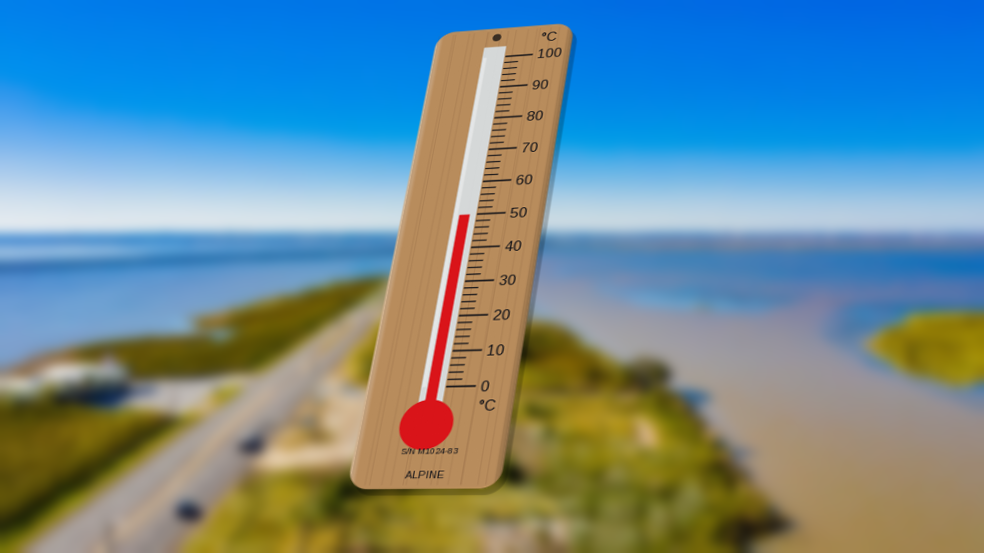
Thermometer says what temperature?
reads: 50 °C
